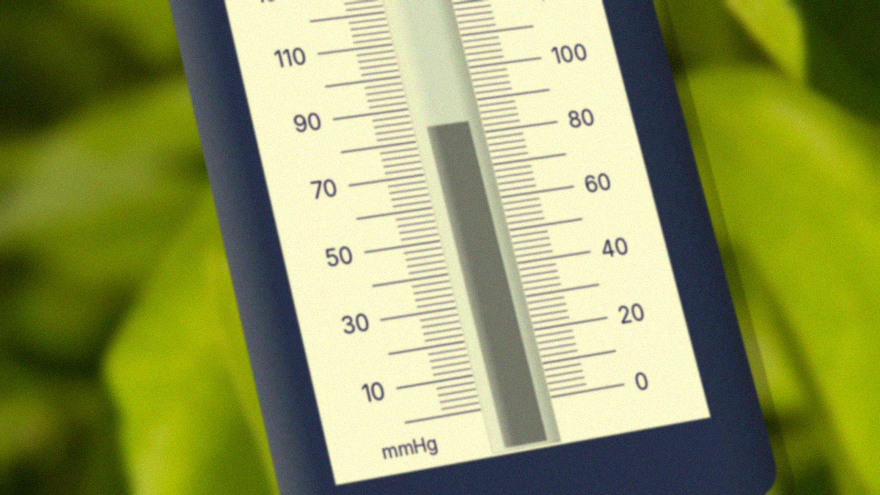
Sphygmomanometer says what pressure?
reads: 84 mmHg
